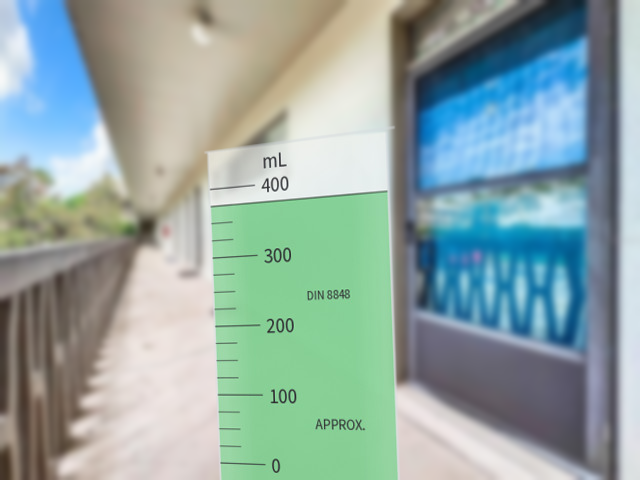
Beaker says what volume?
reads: 375 mL
